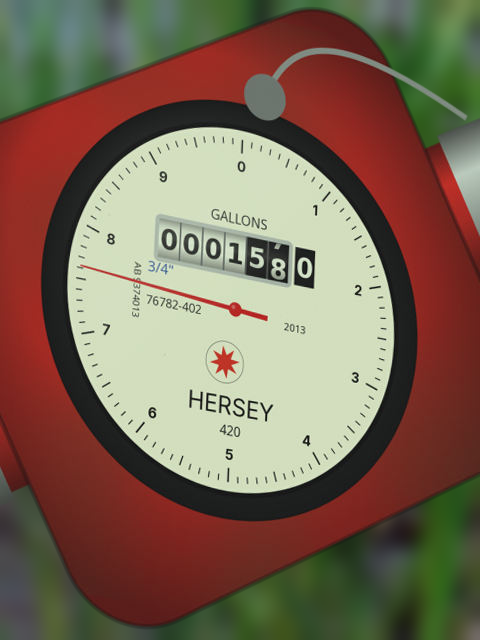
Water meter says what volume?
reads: 1577.6 gal
